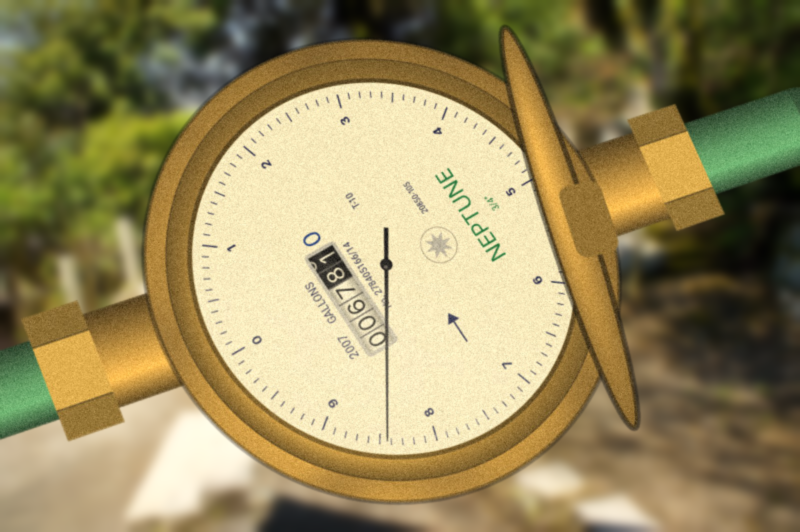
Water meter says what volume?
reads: 67808.4 gal
